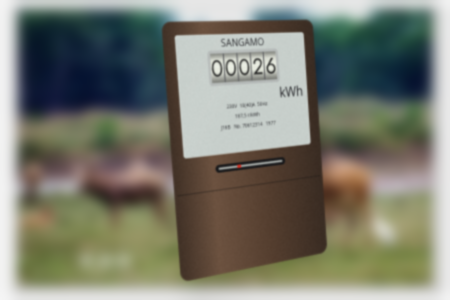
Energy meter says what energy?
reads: 26 kWh
